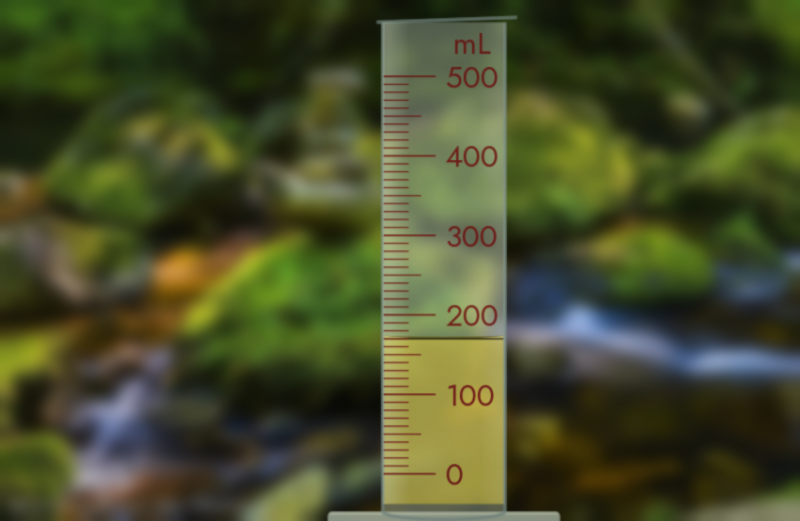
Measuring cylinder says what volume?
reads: 170 mL
